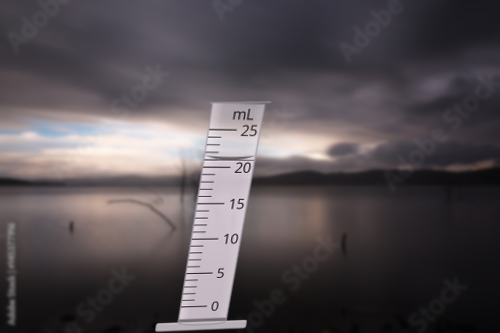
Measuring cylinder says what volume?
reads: 21 mL
